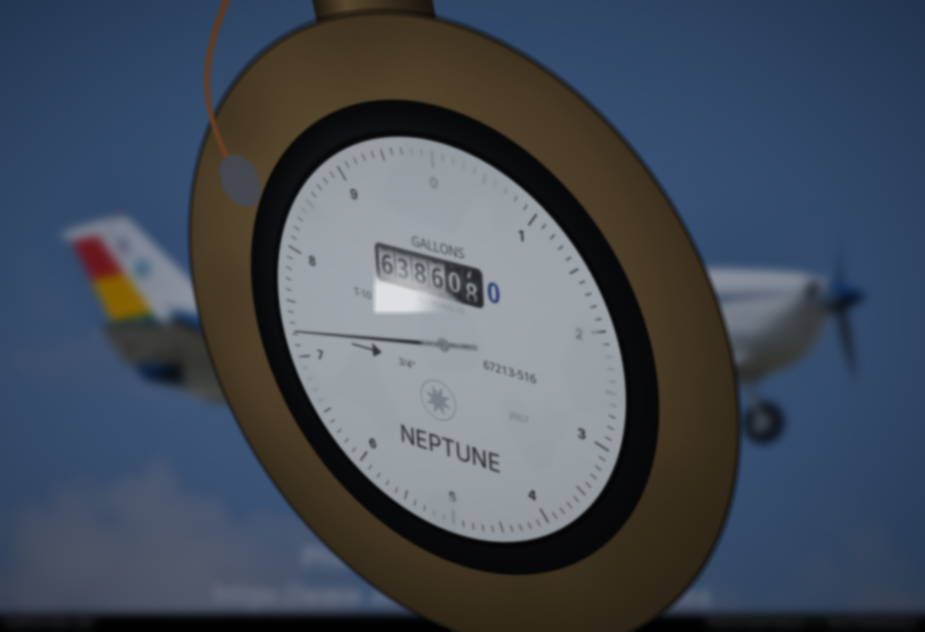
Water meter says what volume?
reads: 6386077.2 gal
